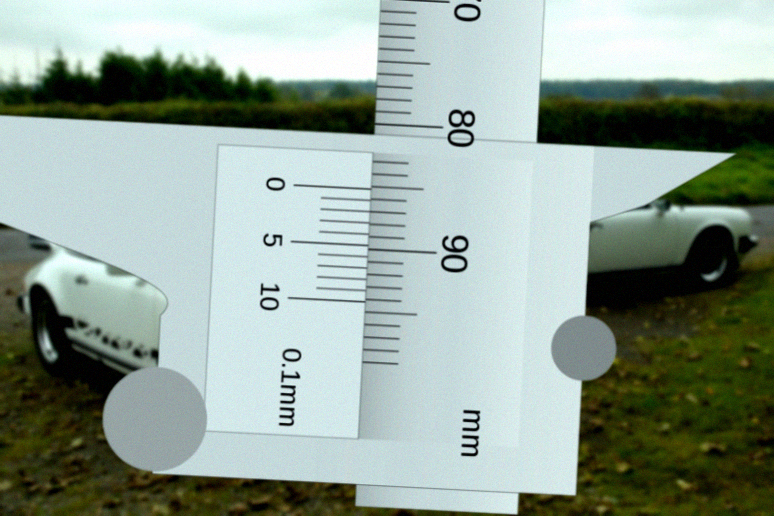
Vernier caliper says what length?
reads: 85.2 mm
